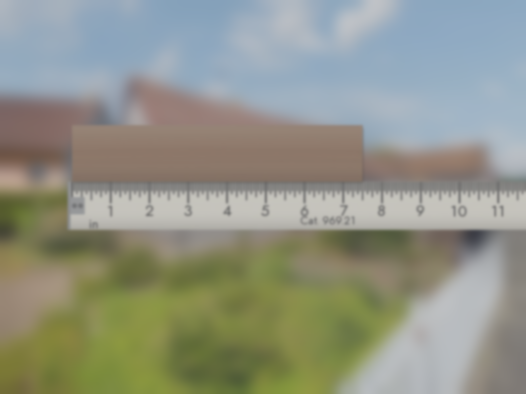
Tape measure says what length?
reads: 7.5 in
